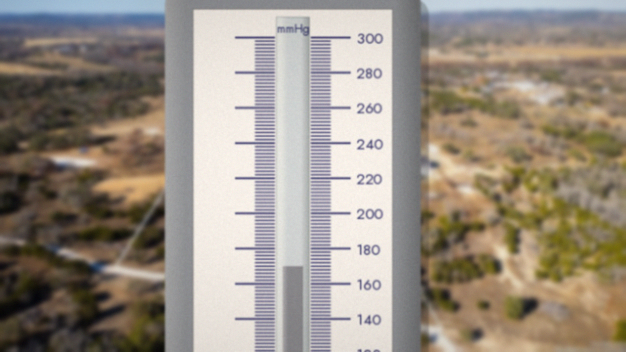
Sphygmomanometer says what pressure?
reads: 170 mmHg
